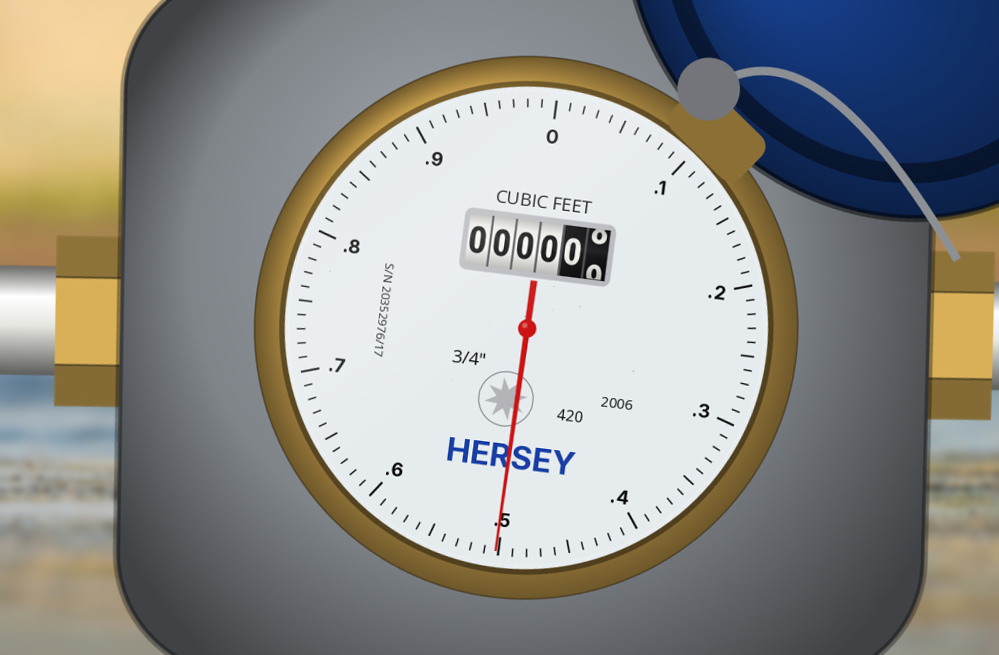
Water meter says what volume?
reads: 8.50 ft³
